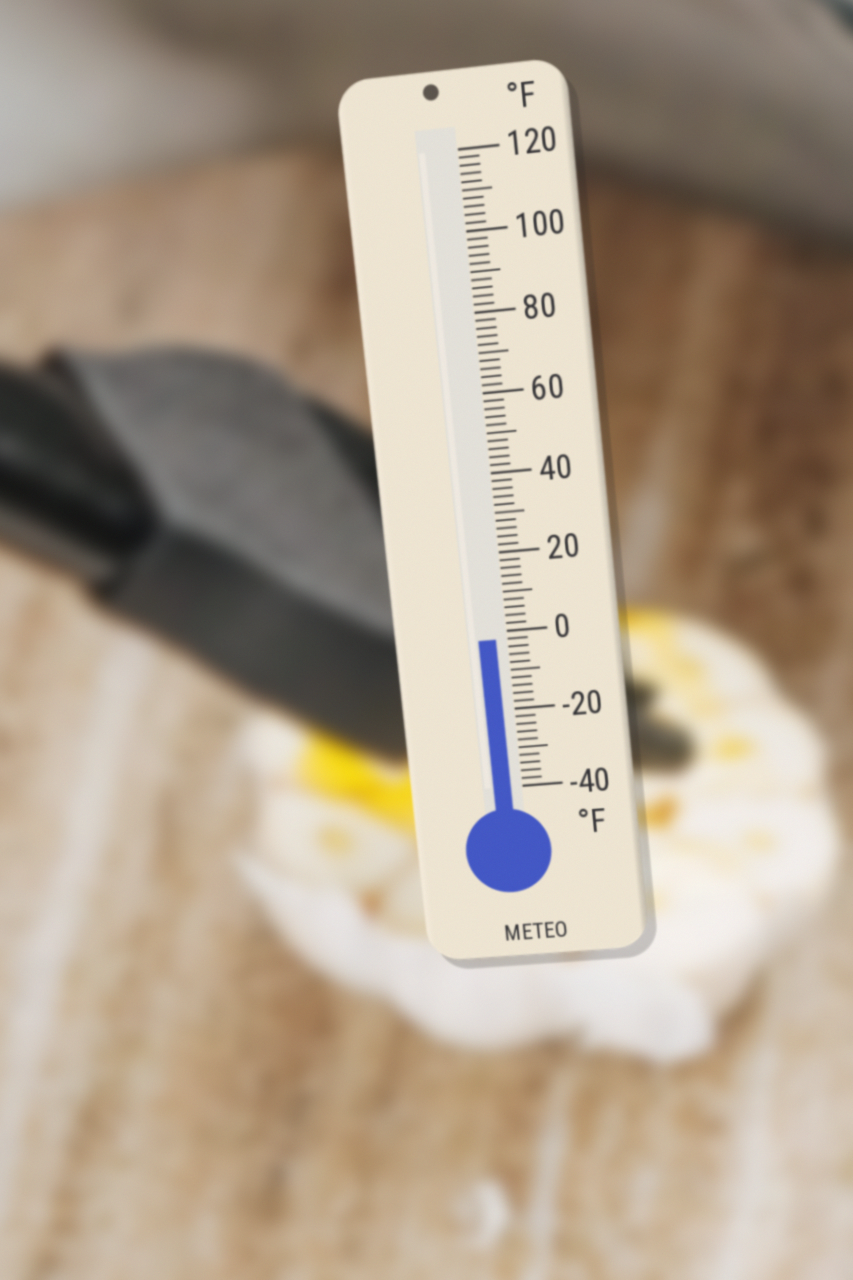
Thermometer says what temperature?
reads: -2 °F
